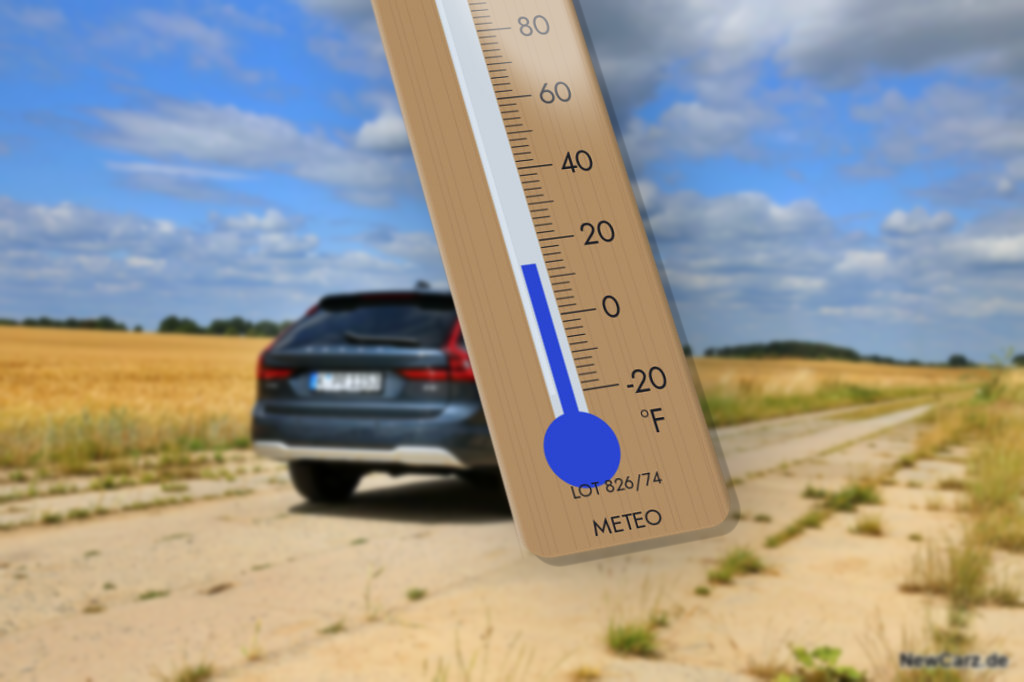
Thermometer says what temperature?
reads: 14 °F
